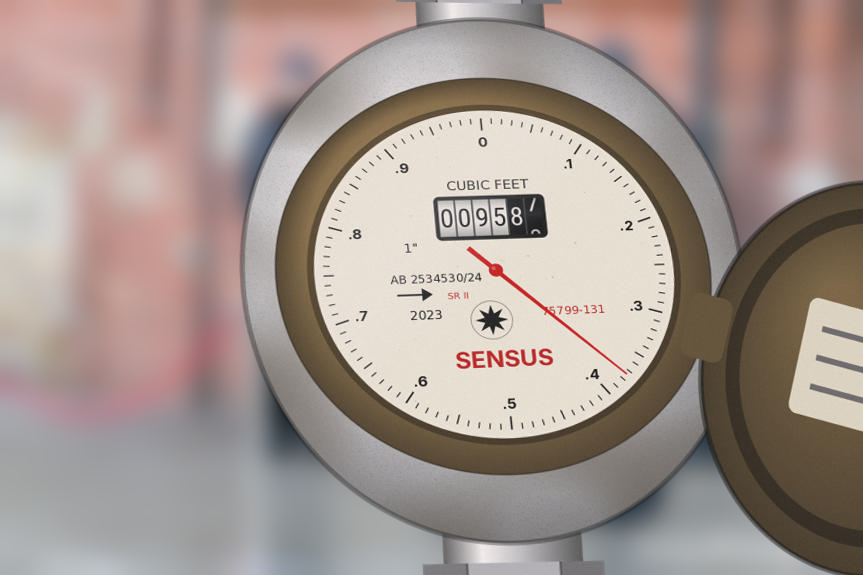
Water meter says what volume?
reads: 9587.37 ft³
